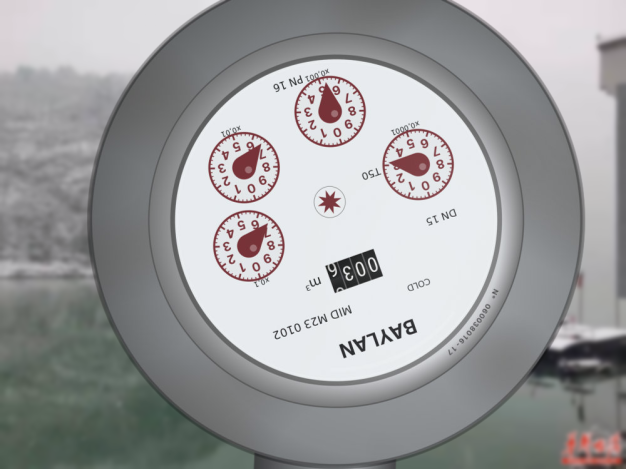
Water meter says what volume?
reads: 35.6653 m³
